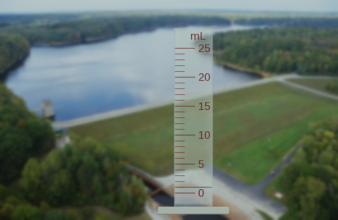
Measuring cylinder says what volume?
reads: 1 mL
